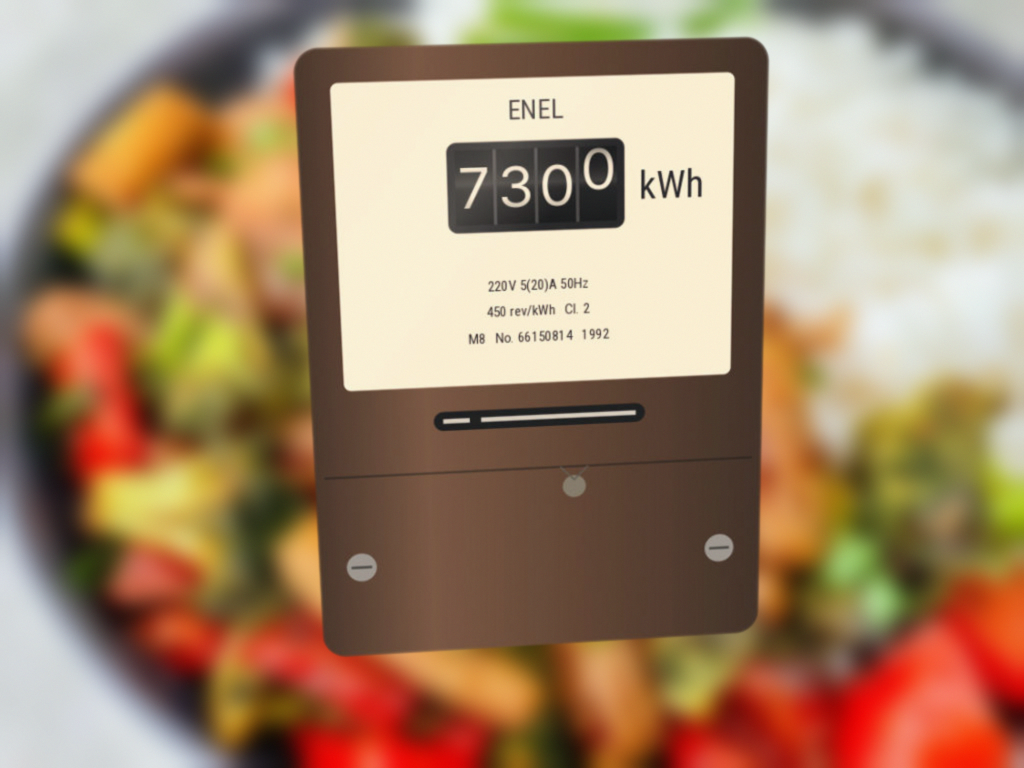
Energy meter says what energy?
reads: 7300 kWh
